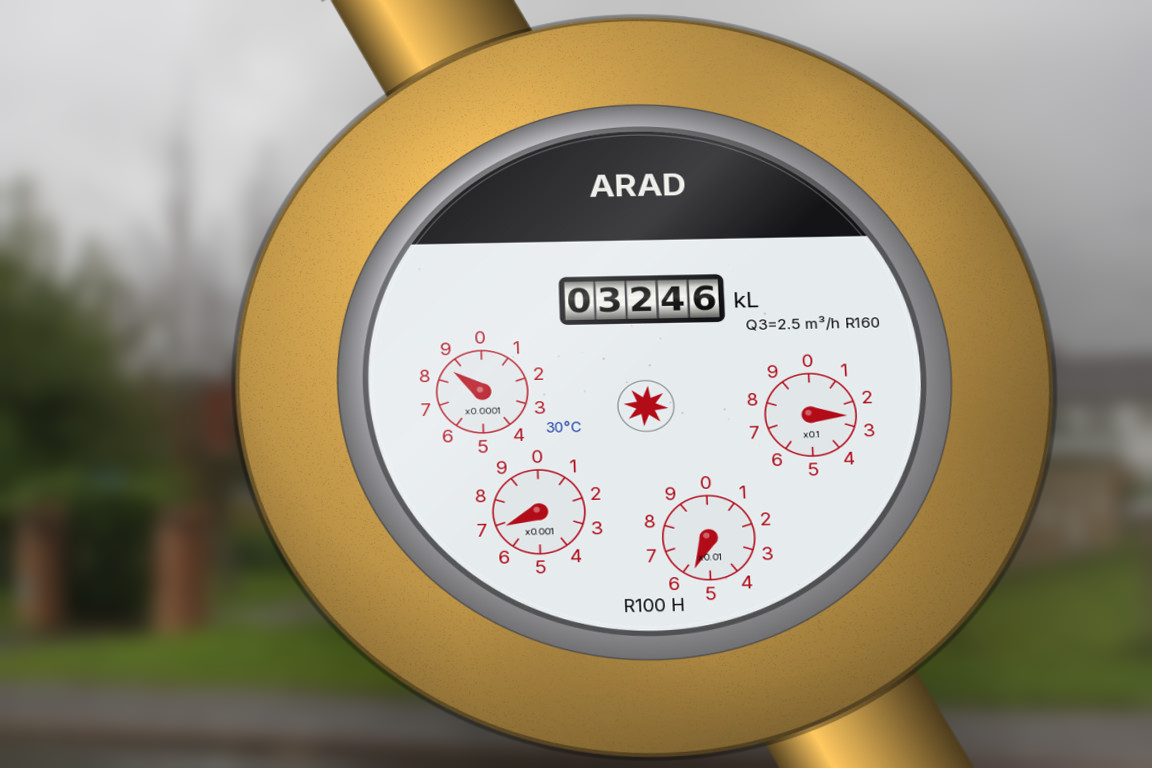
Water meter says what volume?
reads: 3246.2568 kL
